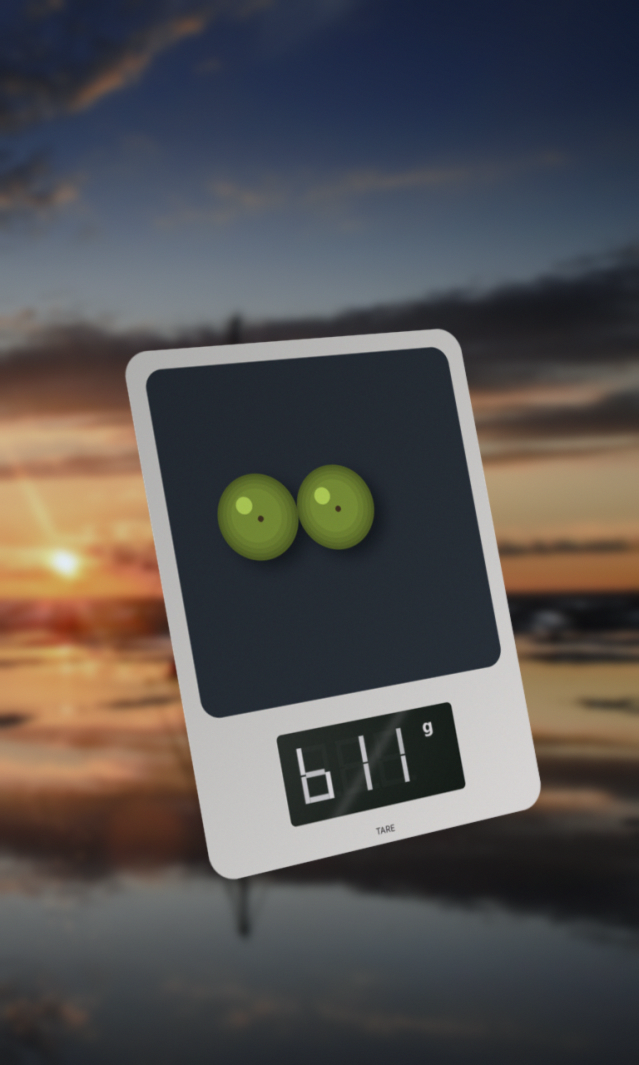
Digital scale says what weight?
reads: 611 g
